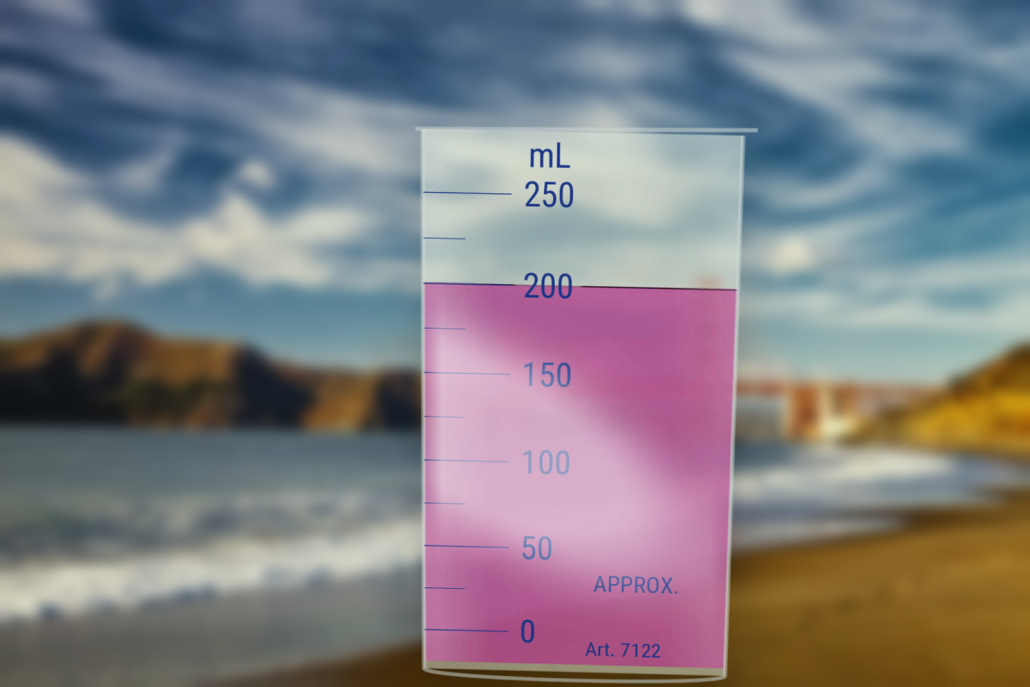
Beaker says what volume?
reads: 200 mL
